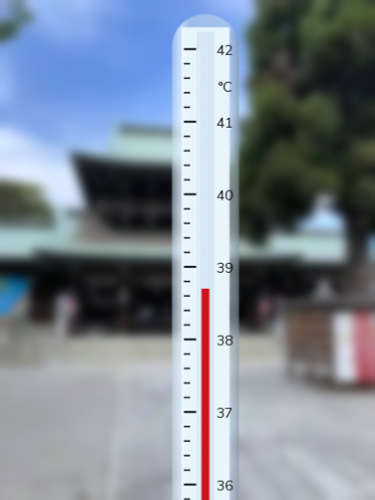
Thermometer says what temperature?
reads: 38.7 °C
